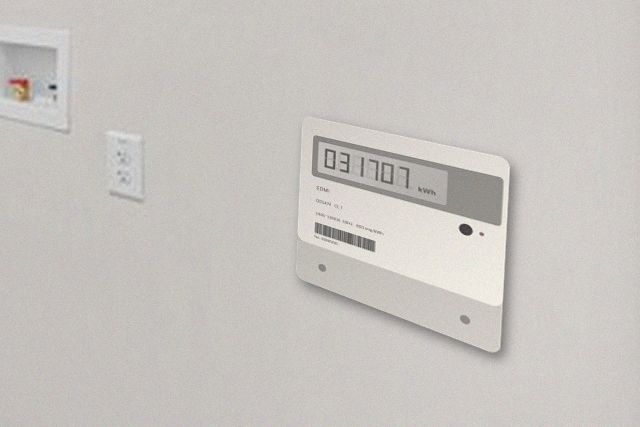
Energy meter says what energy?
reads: 31707 kWh
